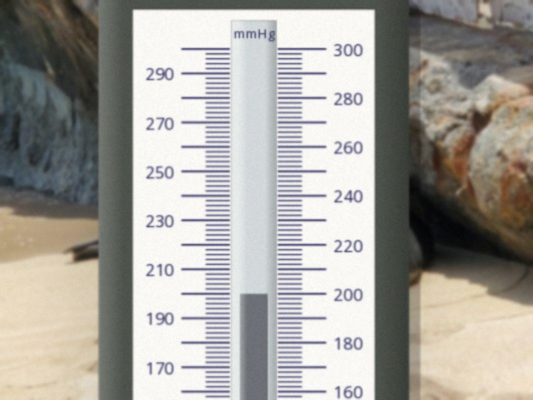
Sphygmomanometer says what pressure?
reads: 200 mmHg
